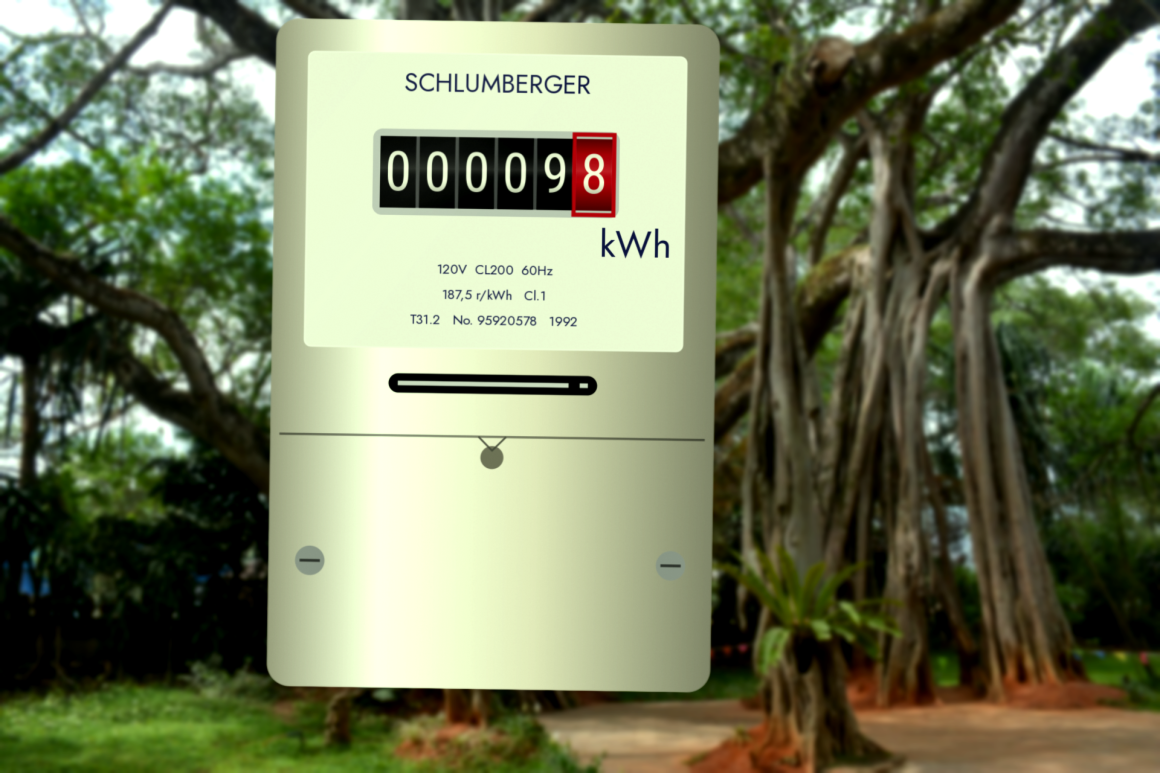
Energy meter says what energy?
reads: 9.8 kWh
